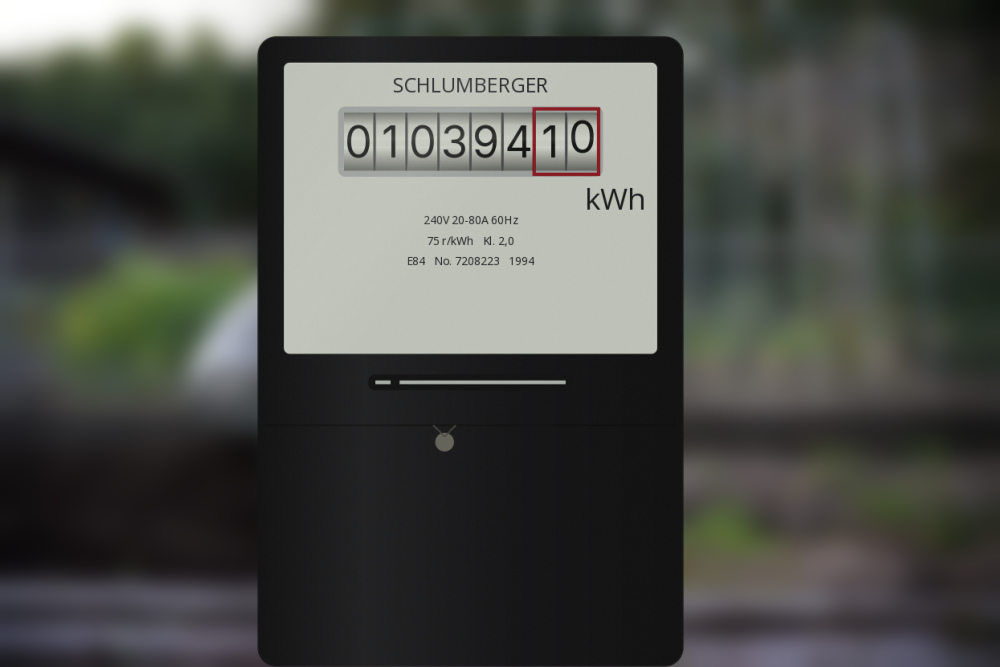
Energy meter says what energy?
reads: 10394.10 kWh
